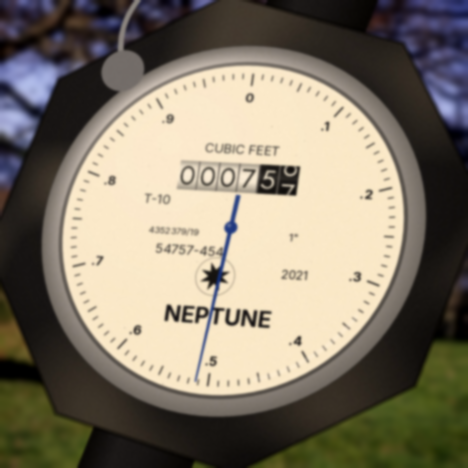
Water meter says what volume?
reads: 756.51 ft³
